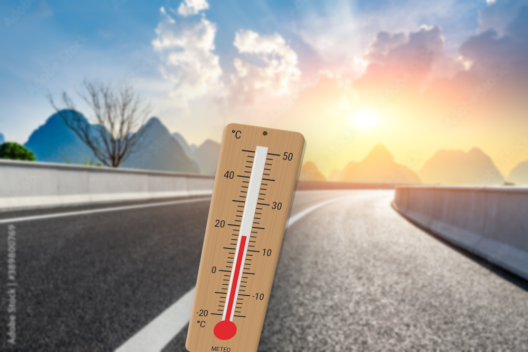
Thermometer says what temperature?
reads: 16 °C
